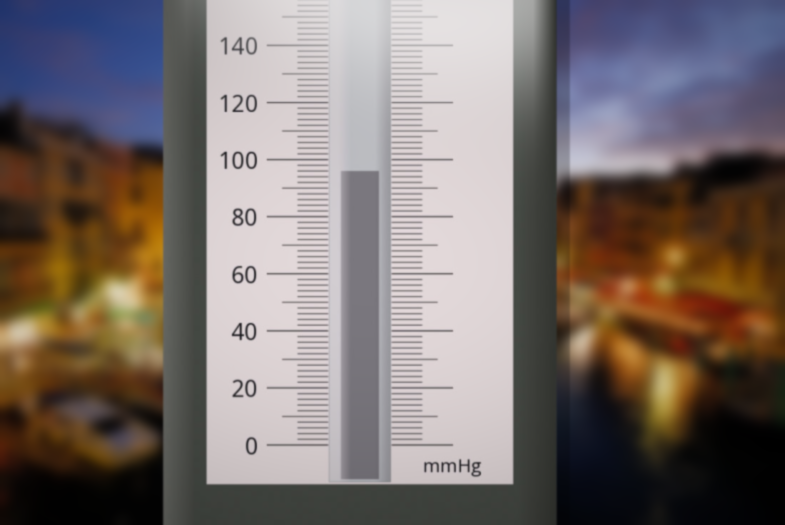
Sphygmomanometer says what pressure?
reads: 96 mmHg
